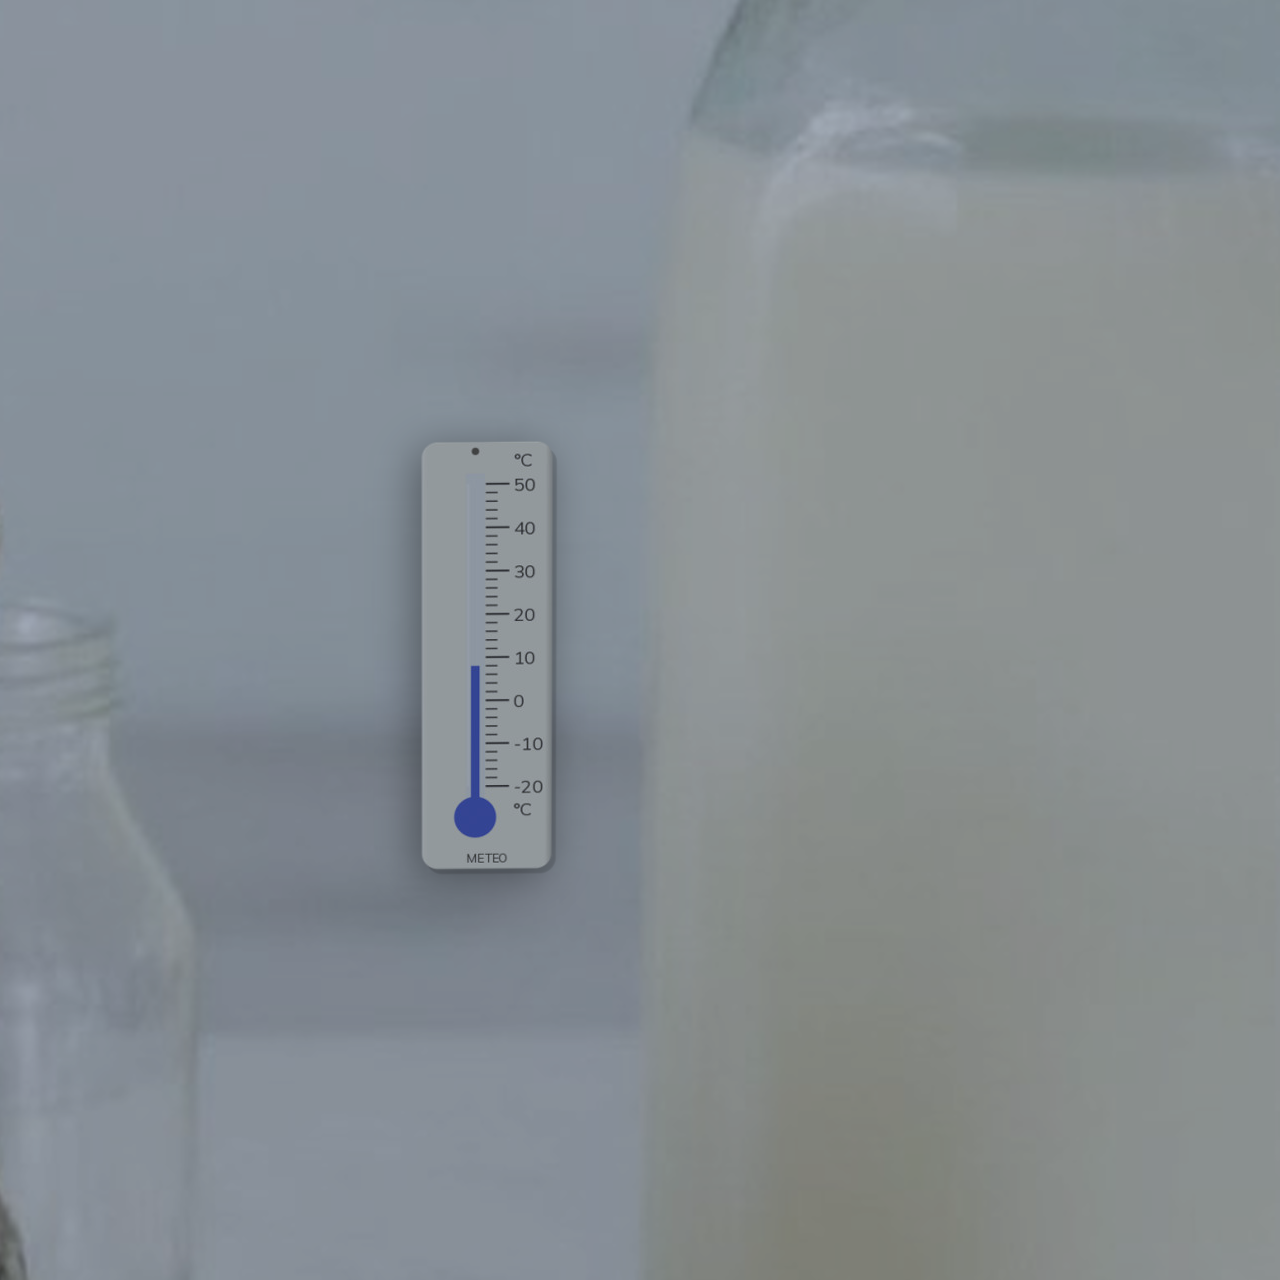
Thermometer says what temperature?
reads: 8 °C
